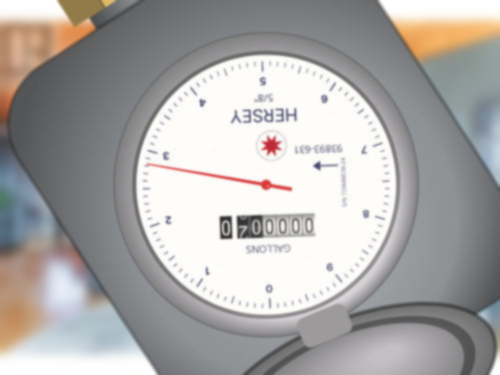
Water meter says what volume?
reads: 22.8 gal
